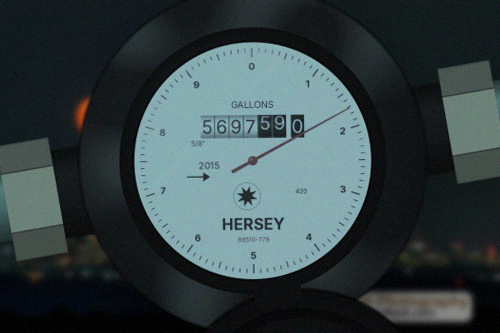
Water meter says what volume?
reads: 5697591.7 gal
